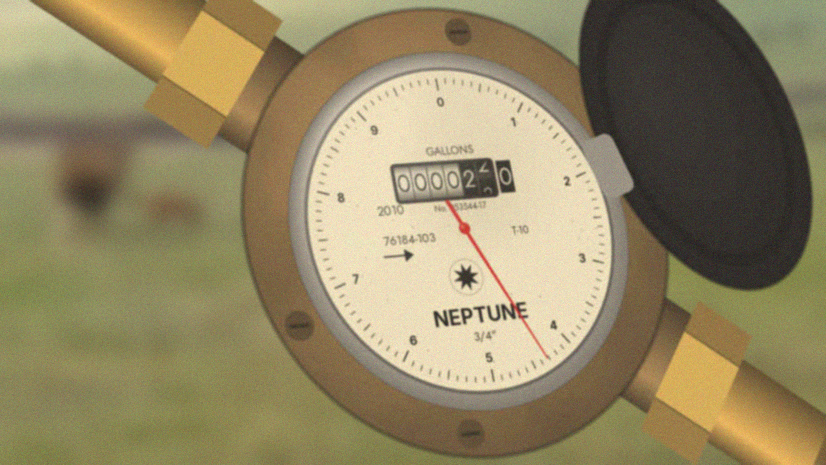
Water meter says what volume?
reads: 224.3 gal
